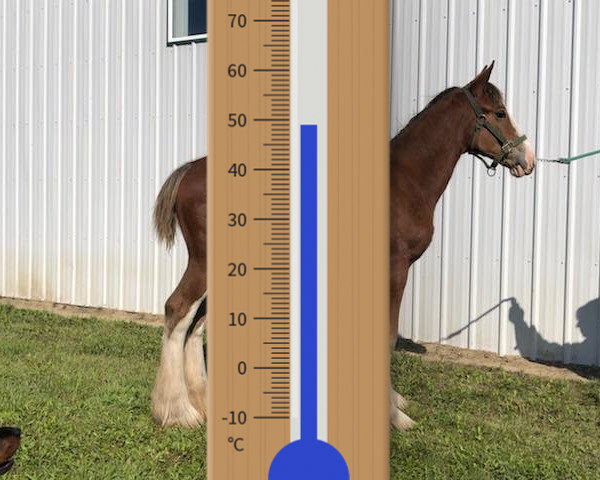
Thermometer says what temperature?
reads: 49 °C
